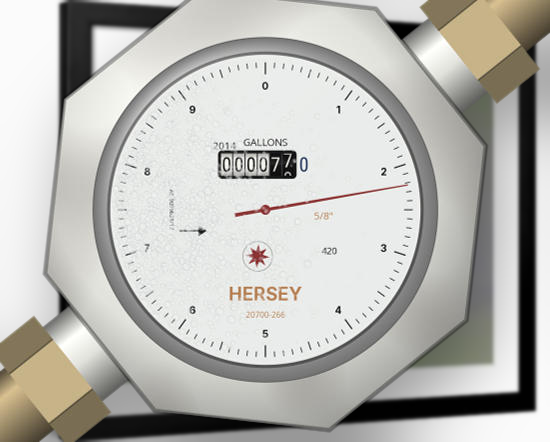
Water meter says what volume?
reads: 772.2 gal
